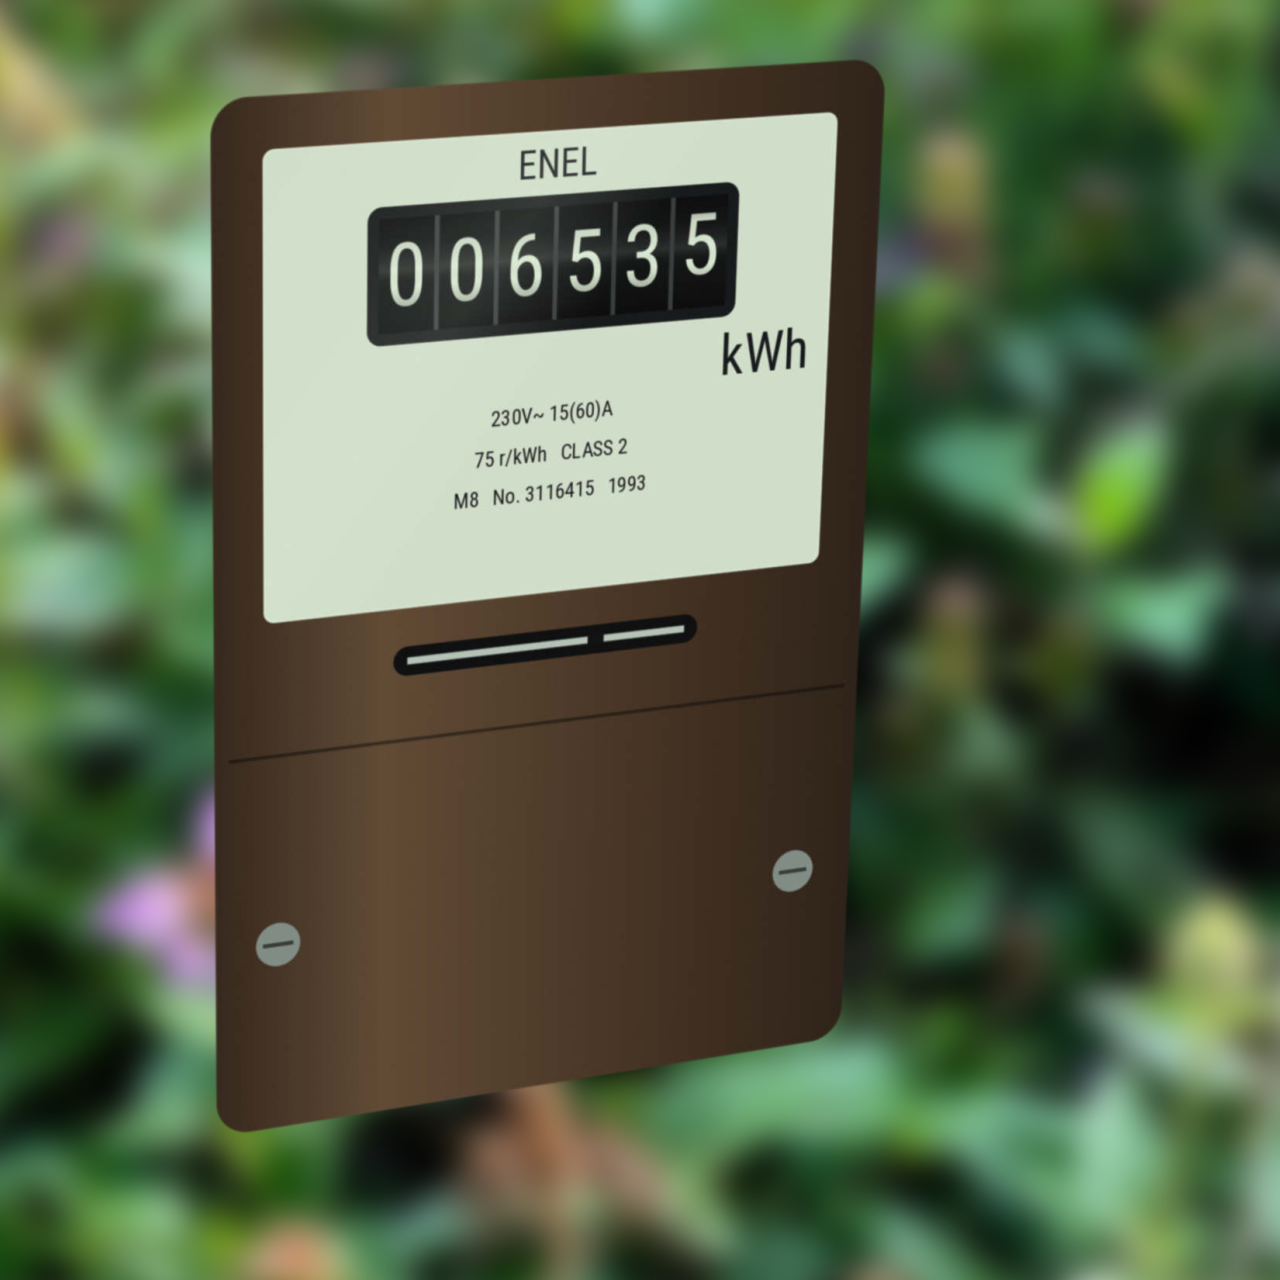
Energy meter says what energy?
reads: 6535 kWh
